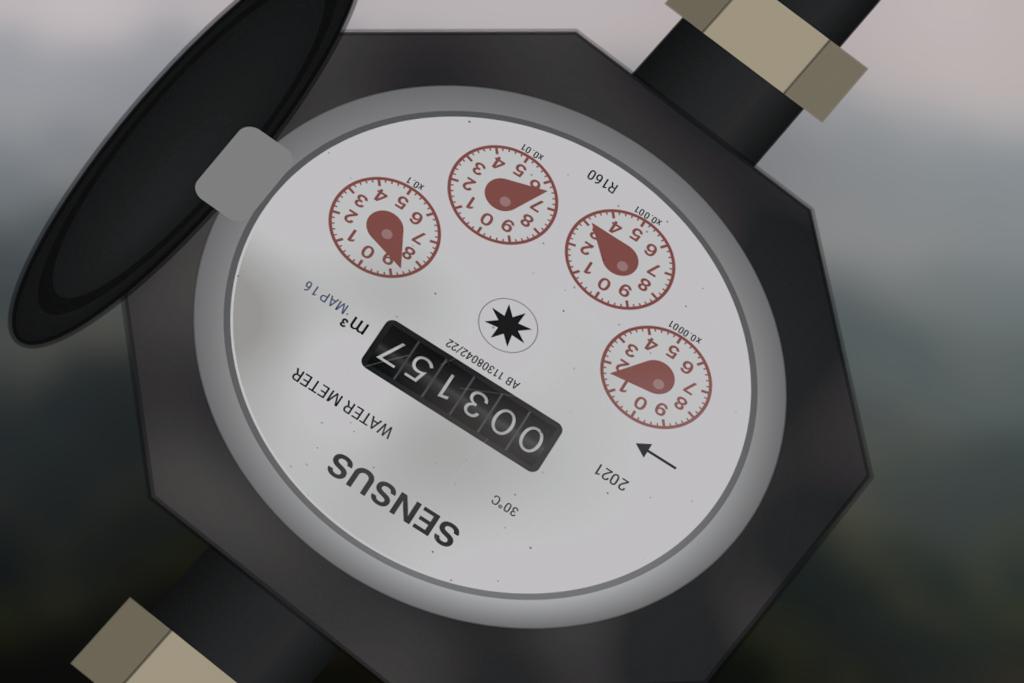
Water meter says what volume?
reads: 3157.8631 m³
